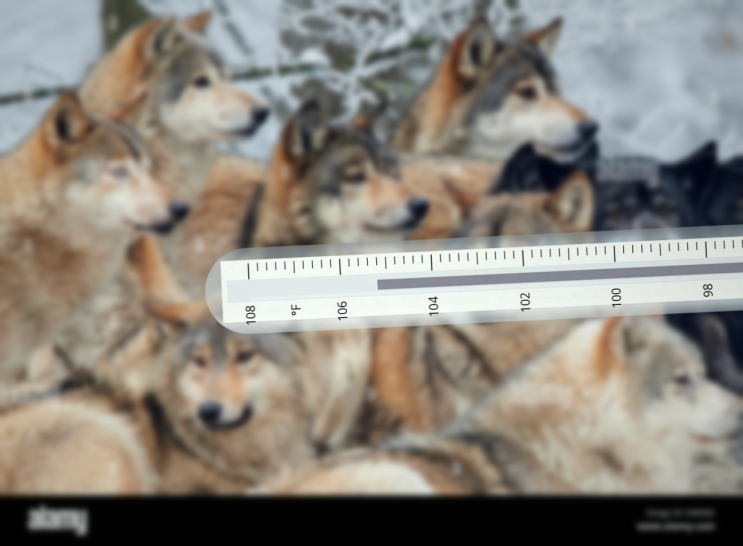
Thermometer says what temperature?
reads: 105.2 °F
